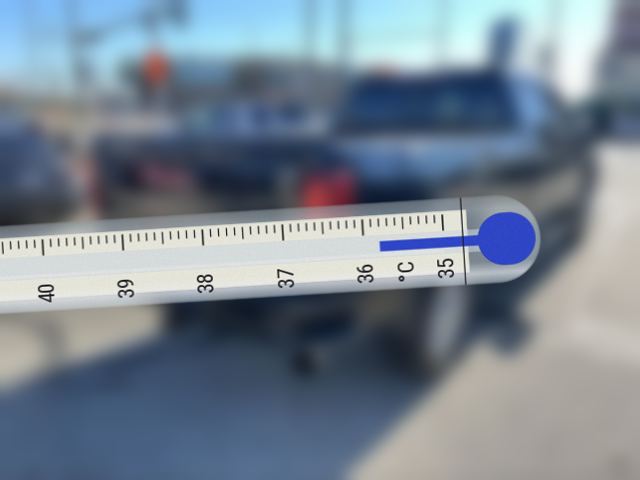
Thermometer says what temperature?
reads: 35.8 °C
